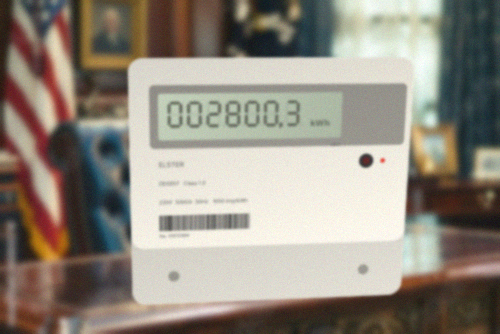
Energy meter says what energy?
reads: 2800.3 kWh
